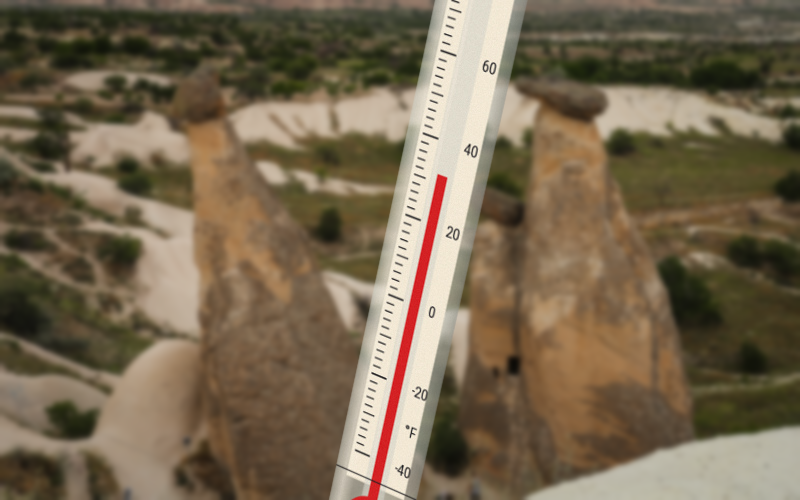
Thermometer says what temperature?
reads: 32 °F
